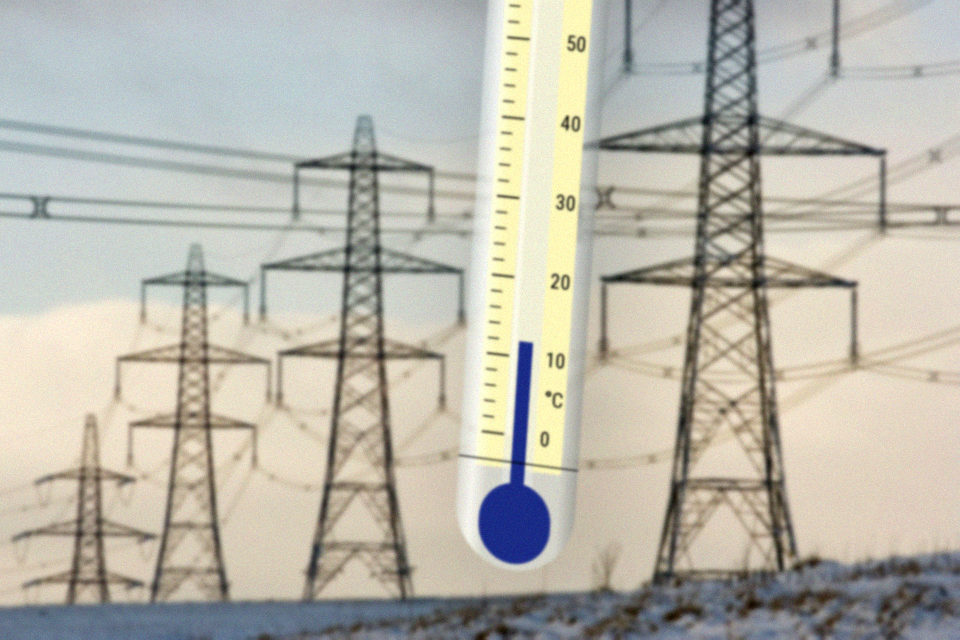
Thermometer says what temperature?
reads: 12 °C
